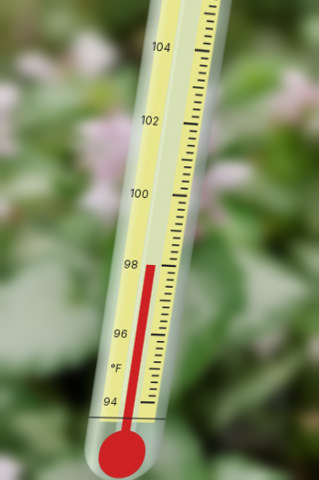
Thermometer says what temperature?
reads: 98 °F
